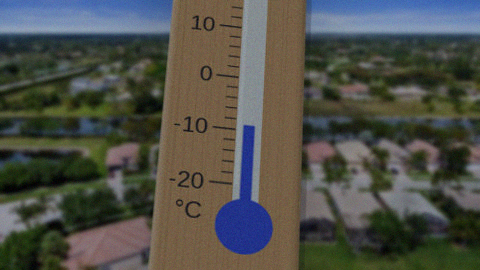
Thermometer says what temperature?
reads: -9 °C
